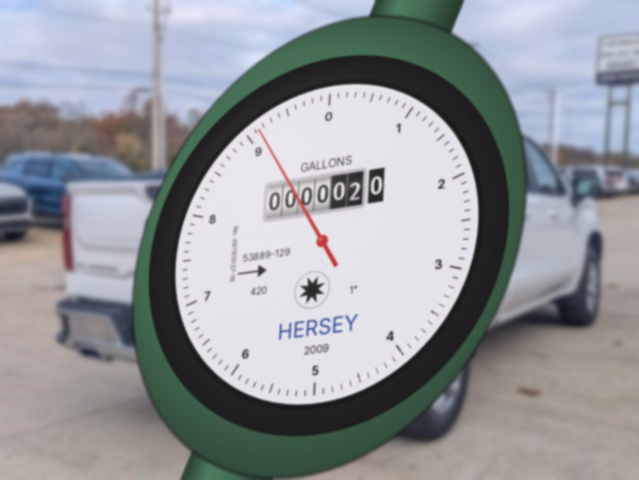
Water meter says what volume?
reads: 19.1 gal
